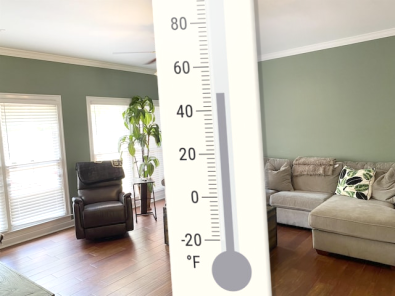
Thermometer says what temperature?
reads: 48 °F
